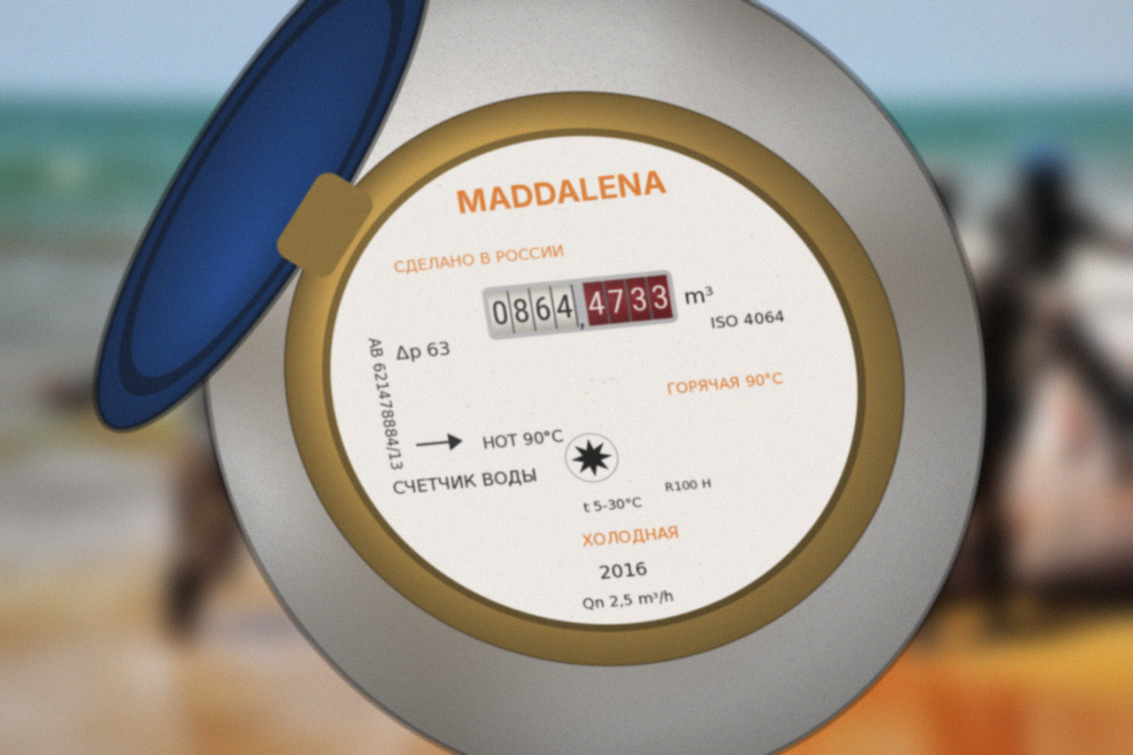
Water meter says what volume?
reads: 864.4733 m³
